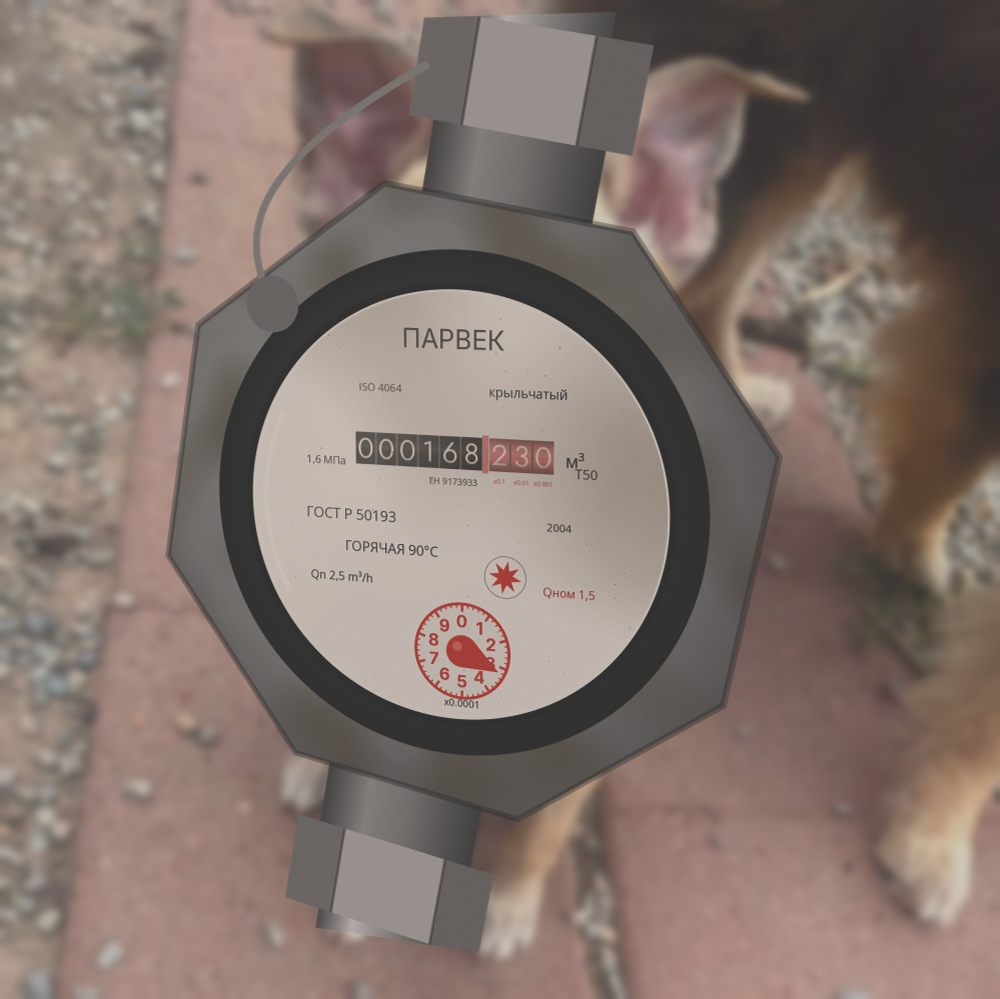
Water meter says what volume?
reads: 168.2303 m³
